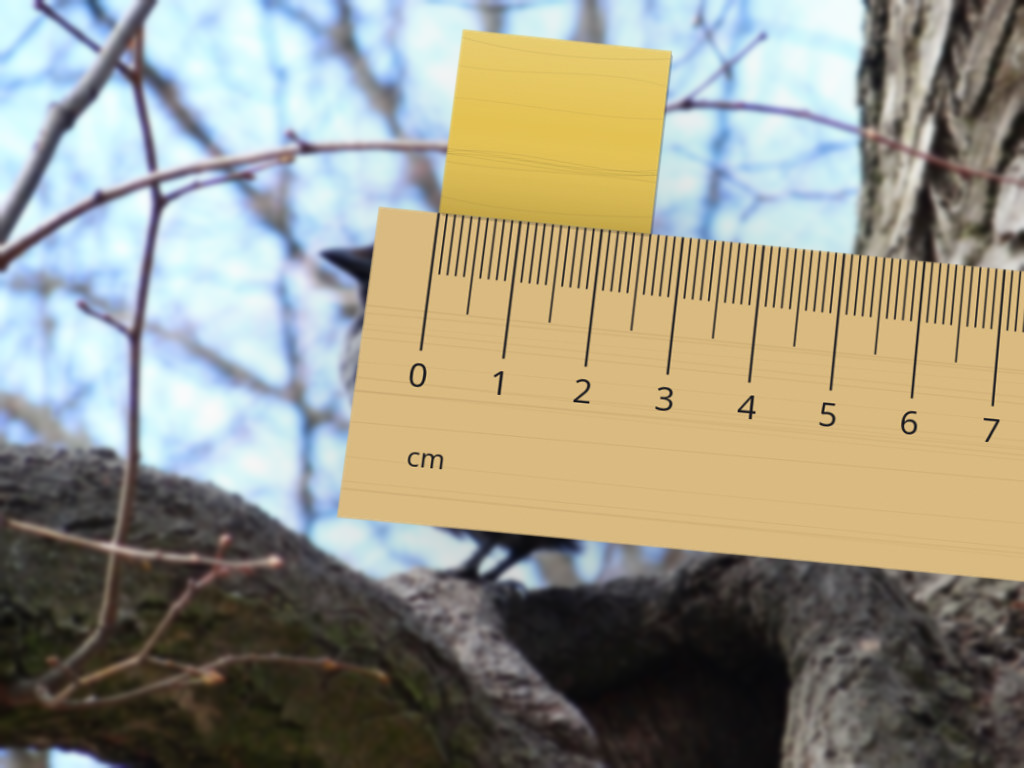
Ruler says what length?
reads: 2.6 cm
